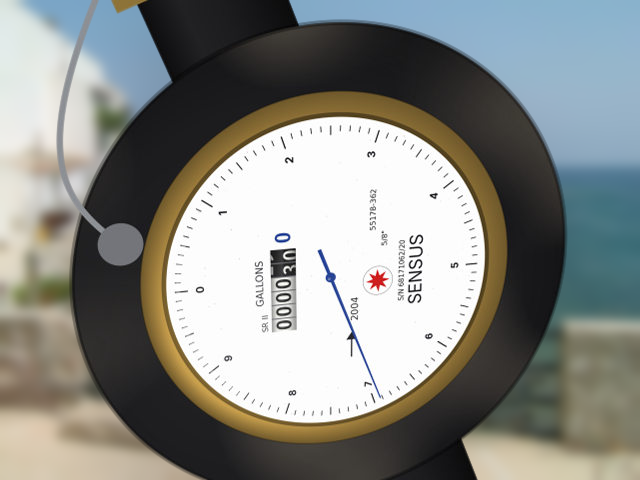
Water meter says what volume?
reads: 296.9 gal
